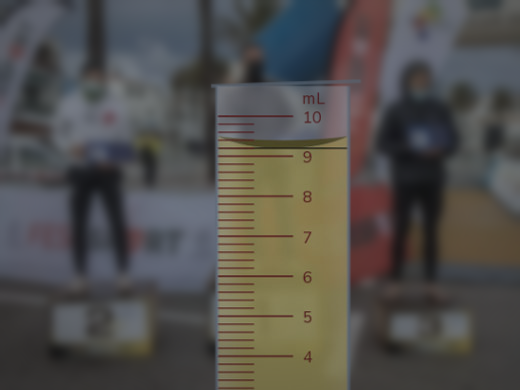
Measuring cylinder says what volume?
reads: 9.2 mL
